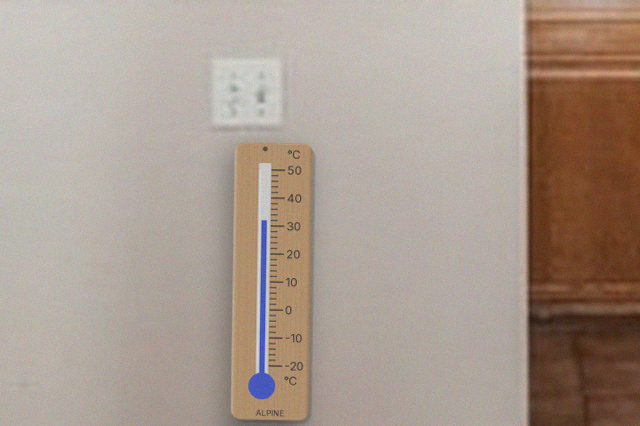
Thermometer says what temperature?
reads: 32 °C
